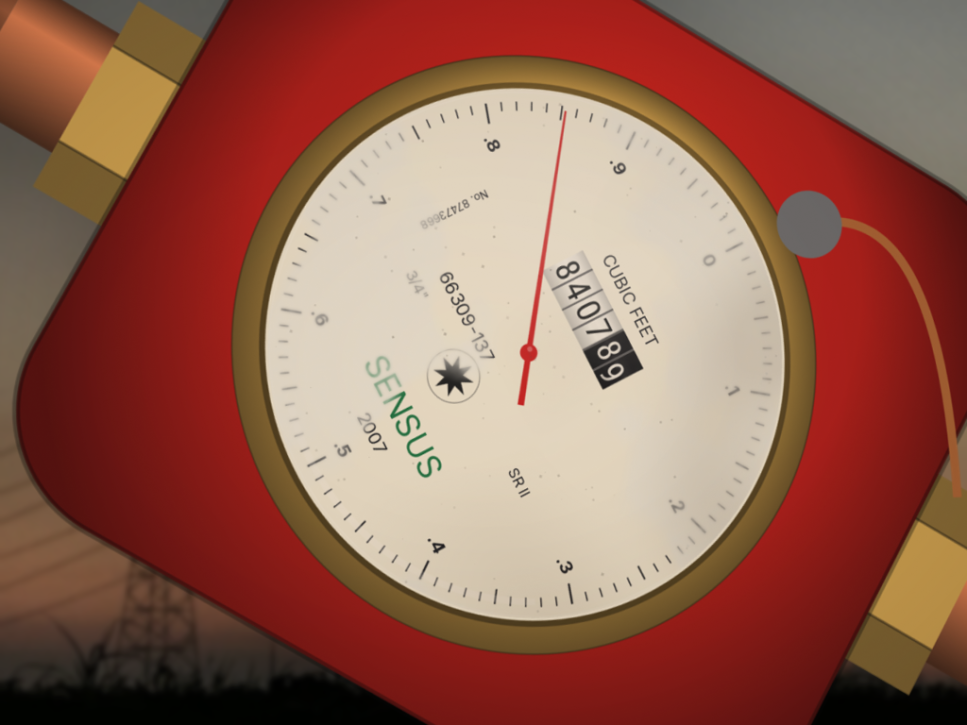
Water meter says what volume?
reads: 840788.85 ft³
